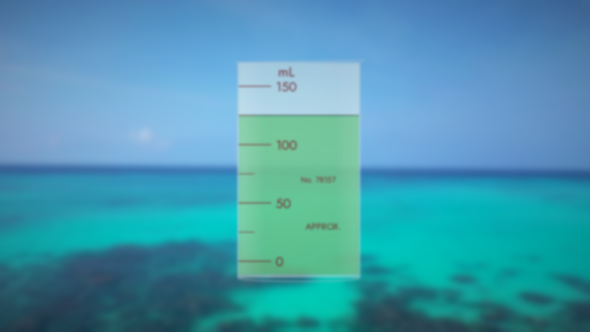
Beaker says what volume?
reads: 125 mL
